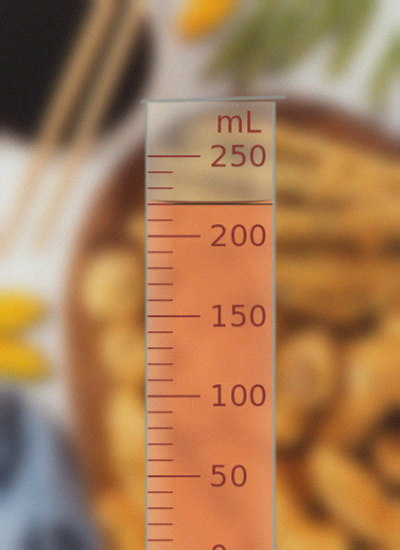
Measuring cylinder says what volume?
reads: 220 mL
